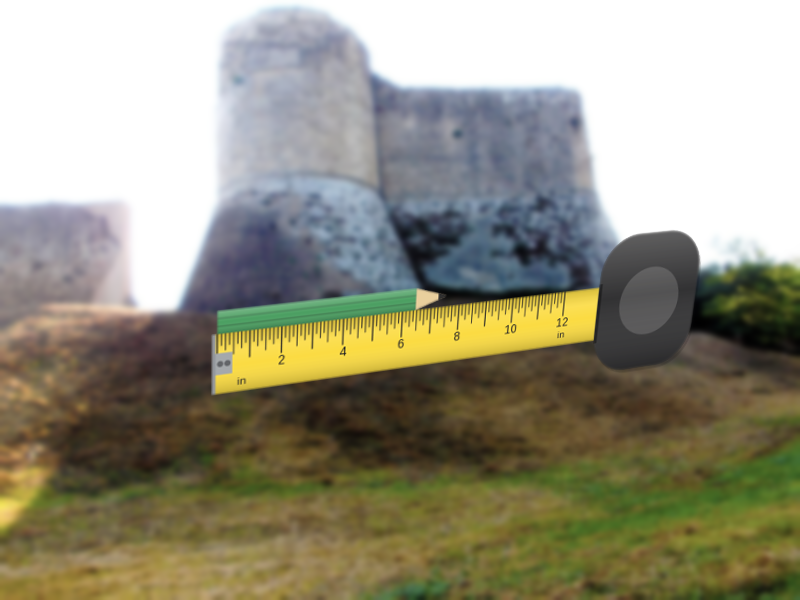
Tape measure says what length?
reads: 7.5 in
